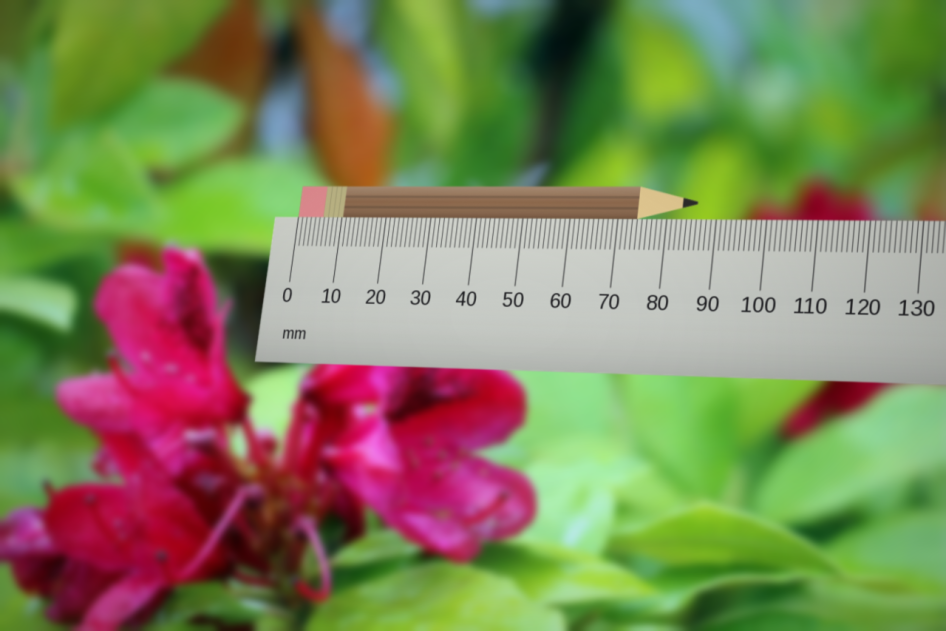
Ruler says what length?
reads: 86 mm
